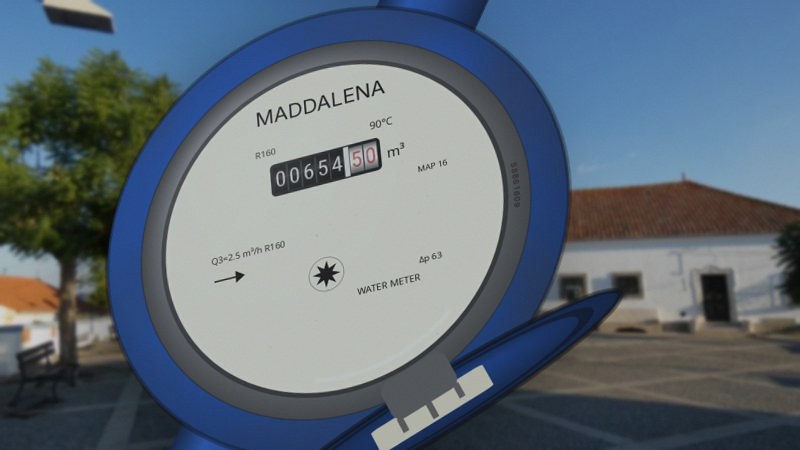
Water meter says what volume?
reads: 654.50 m³
